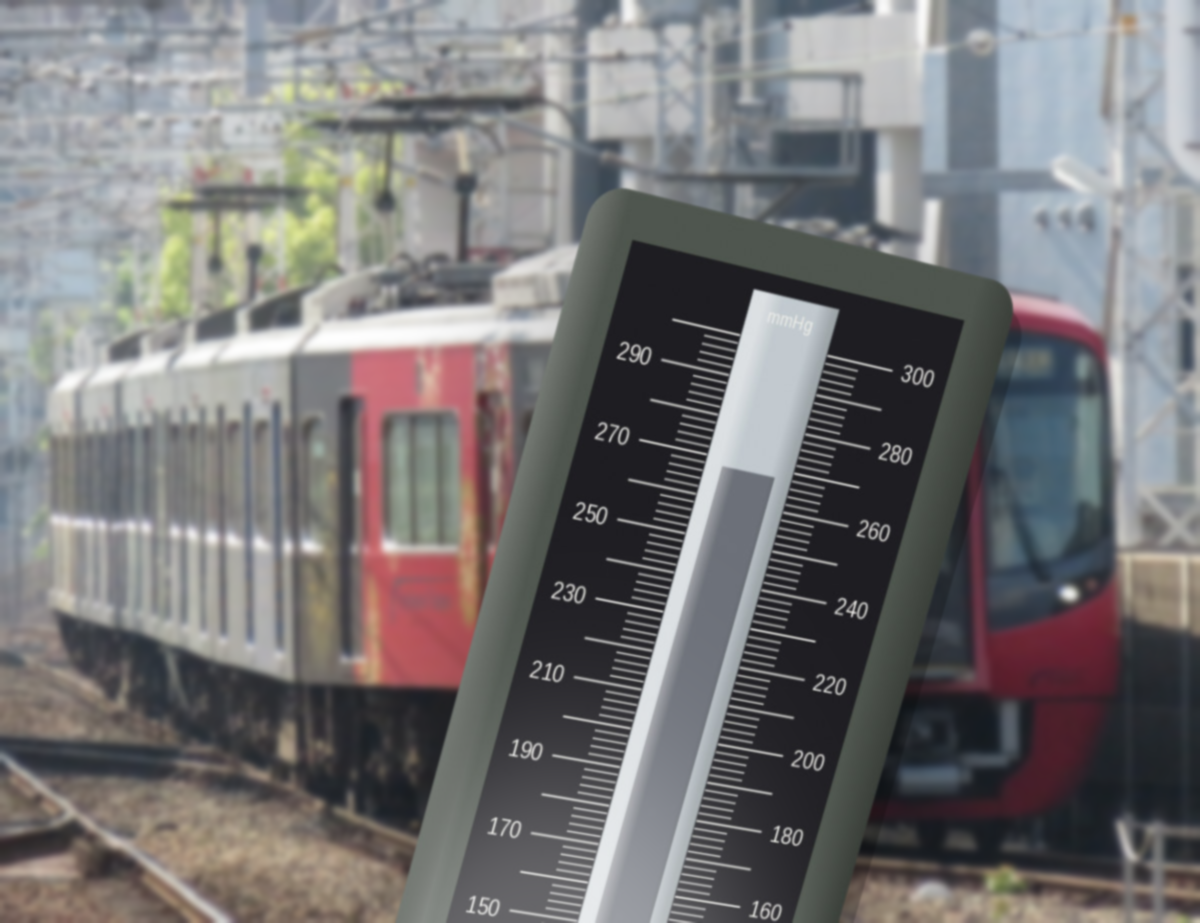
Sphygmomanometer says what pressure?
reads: 268 mmHg
